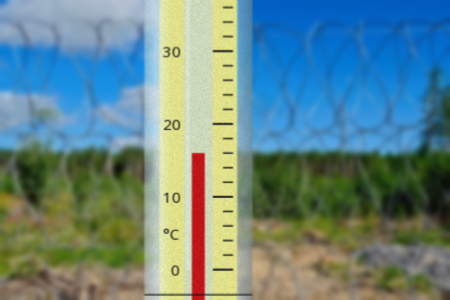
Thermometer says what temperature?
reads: 16 °C
